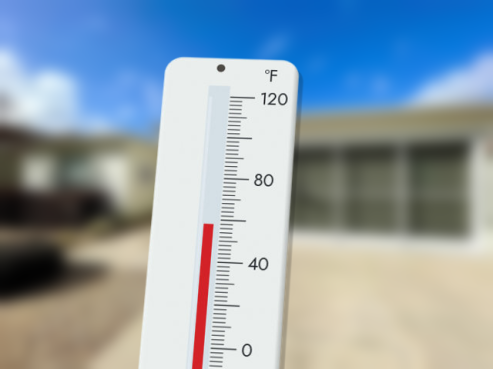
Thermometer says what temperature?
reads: 58 °F
